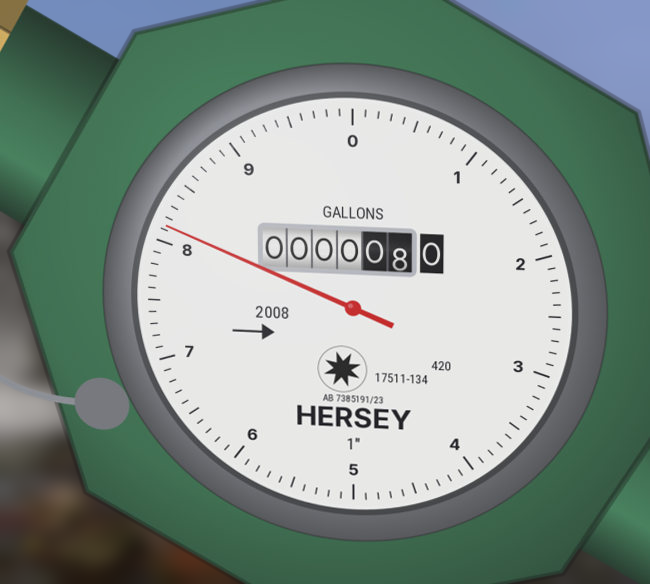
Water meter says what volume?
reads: 78.1 gal
